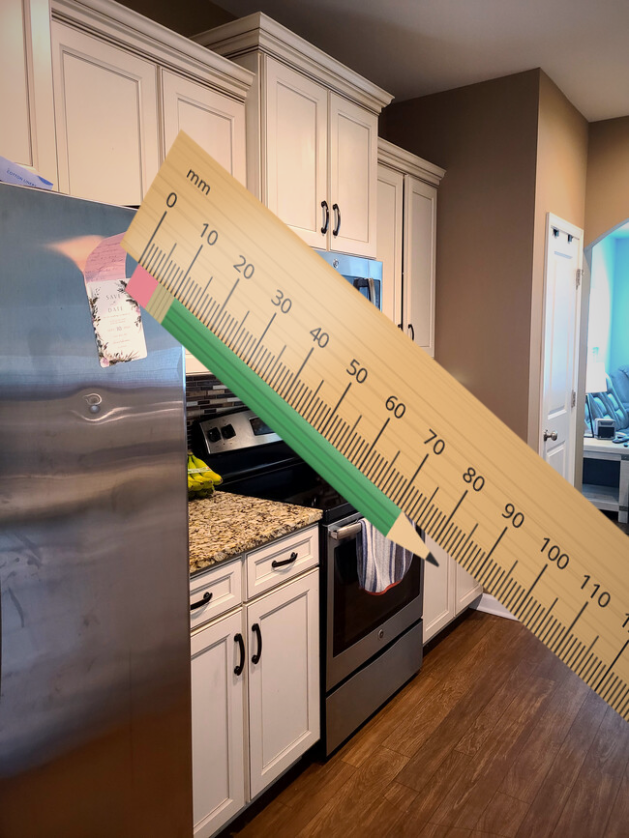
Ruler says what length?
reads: 83 mm
